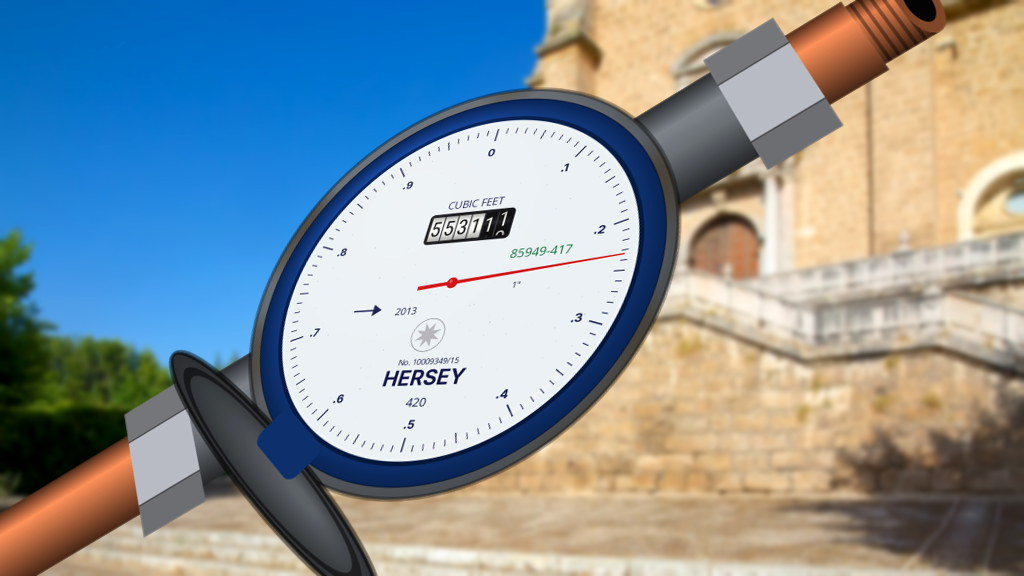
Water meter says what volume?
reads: 553111.23 ft³
